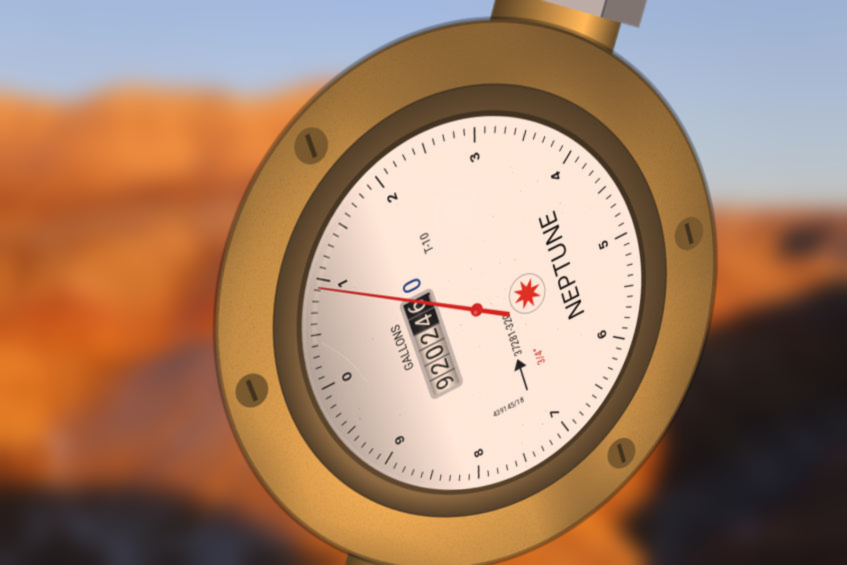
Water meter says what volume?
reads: 9202460.9 gal
